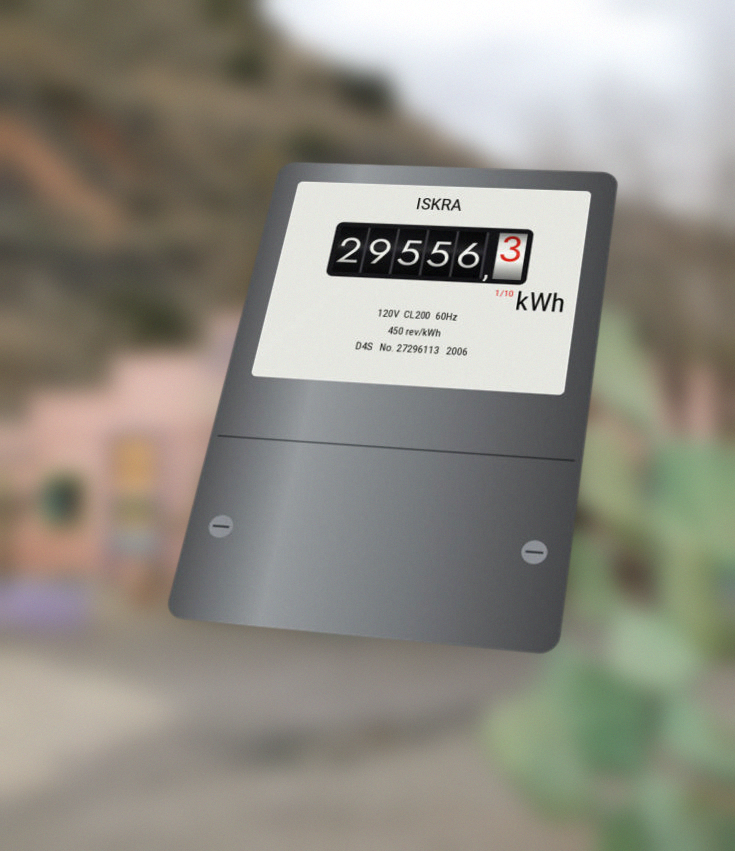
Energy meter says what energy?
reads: 29556.3 kWh
